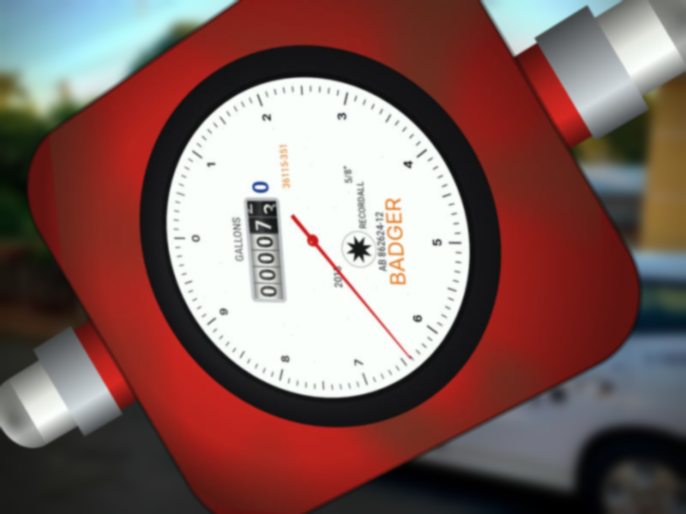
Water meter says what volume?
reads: 726.4 gal
